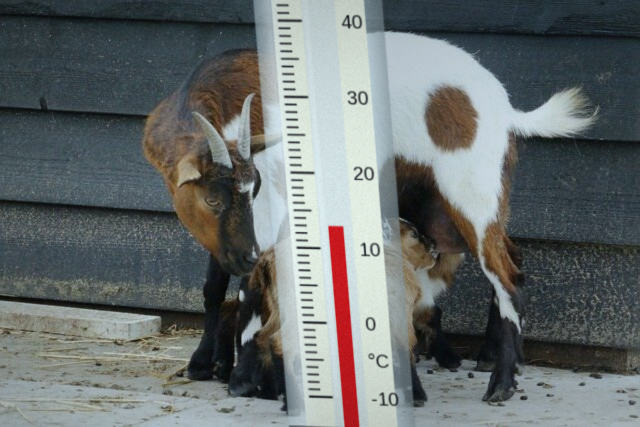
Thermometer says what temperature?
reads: 13 °C
